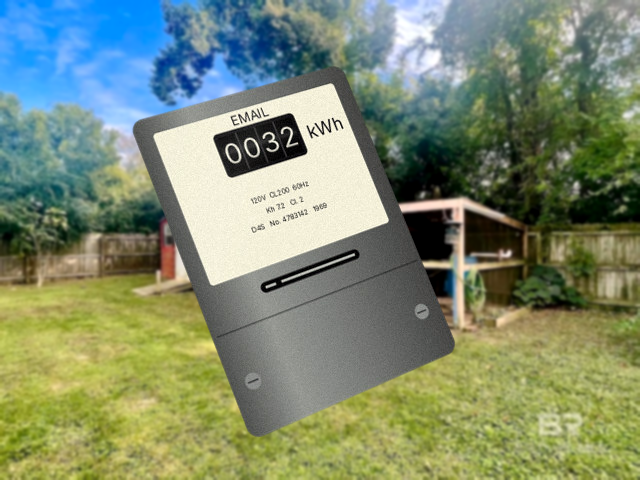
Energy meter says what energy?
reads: 32 kWh
